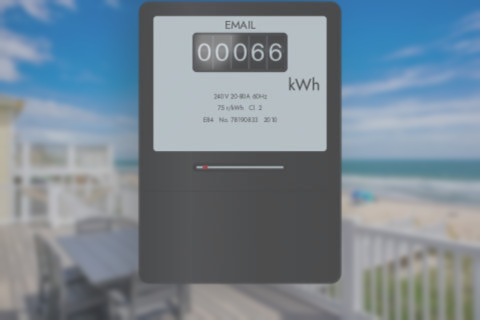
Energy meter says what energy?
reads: 66 kWh
